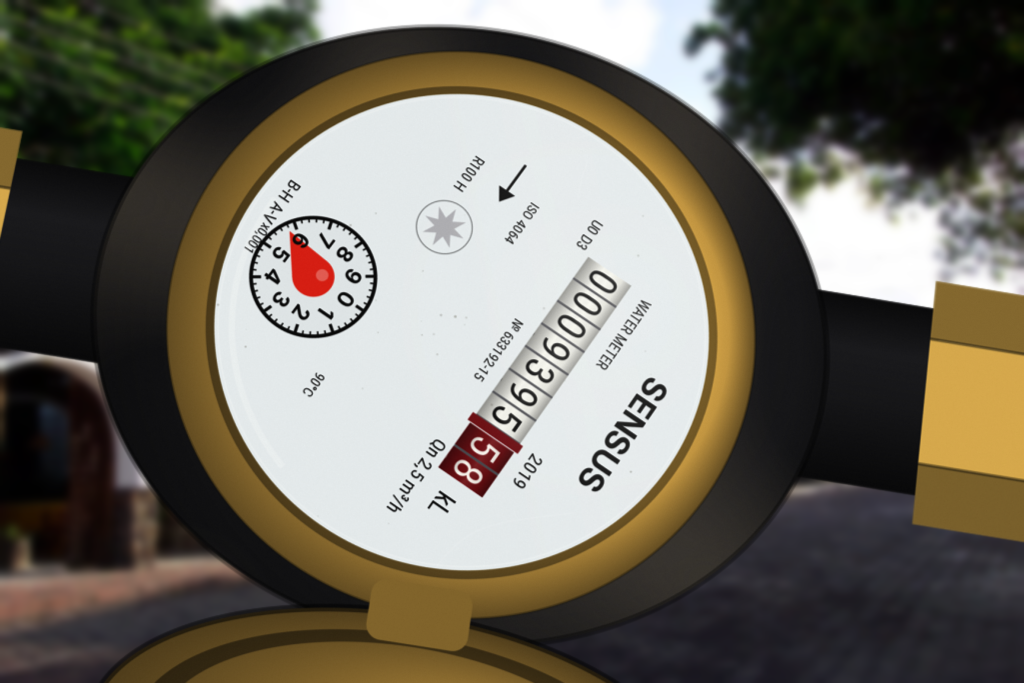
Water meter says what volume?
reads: 9395.585 kL
